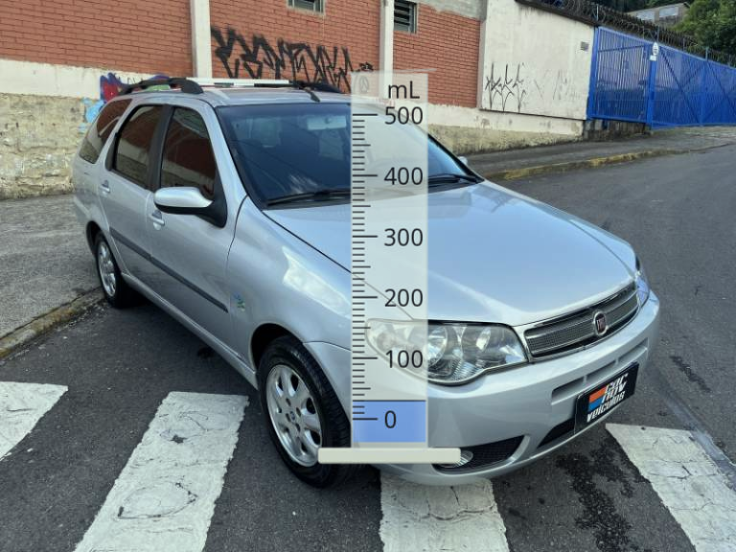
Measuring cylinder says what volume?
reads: 30 mL
